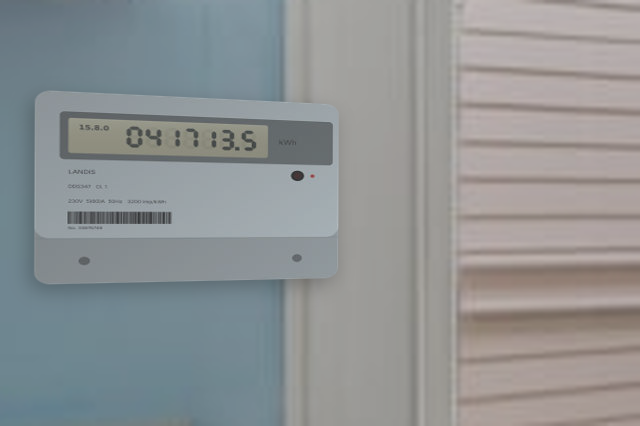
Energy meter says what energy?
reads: 41713.5 kWh
